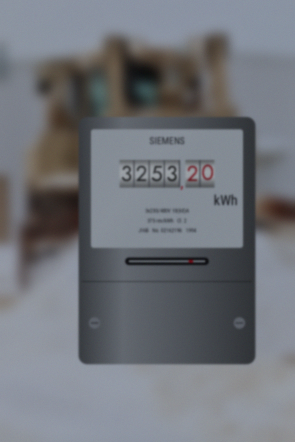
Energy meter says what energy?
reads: 3253.20 kWh
